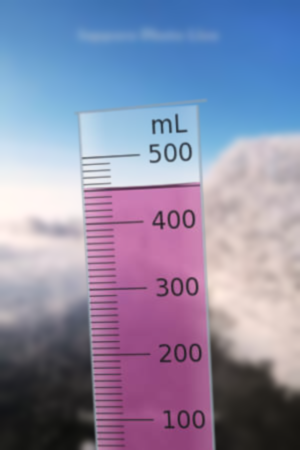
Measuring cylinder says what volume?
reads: 450 mL
